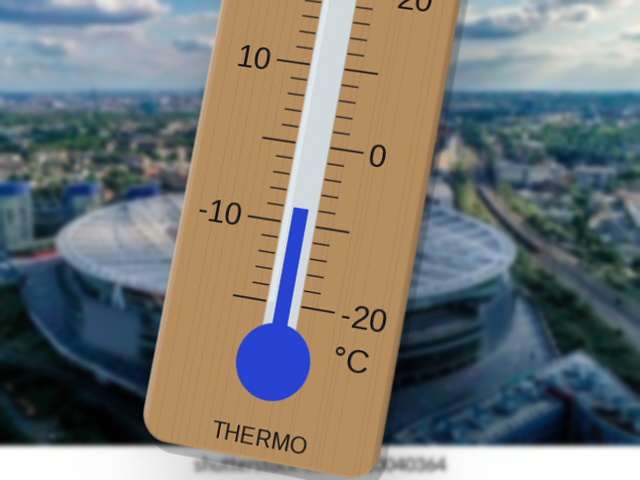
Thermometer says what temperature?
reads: -8 °C
